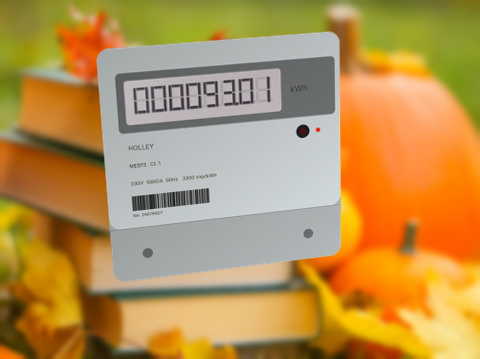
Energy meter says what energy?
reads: 93.01 kWh
